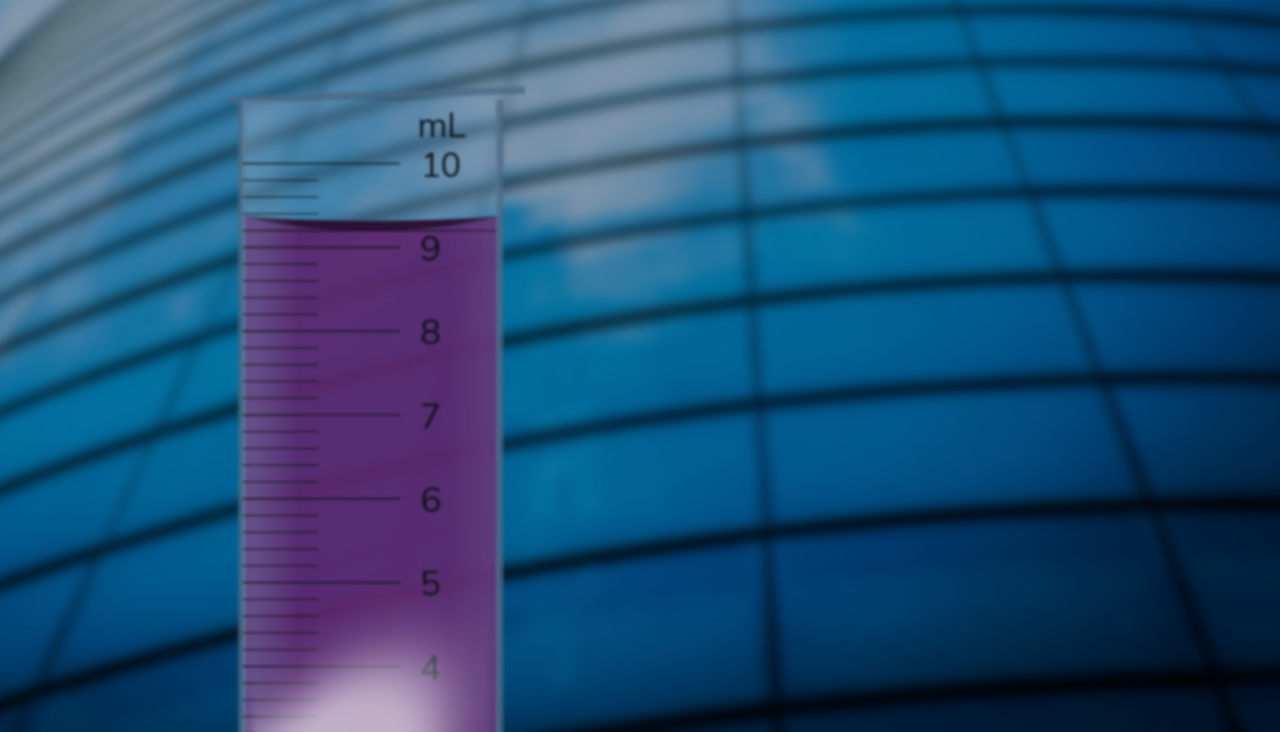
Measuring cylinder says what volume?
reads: 9.2 mL
